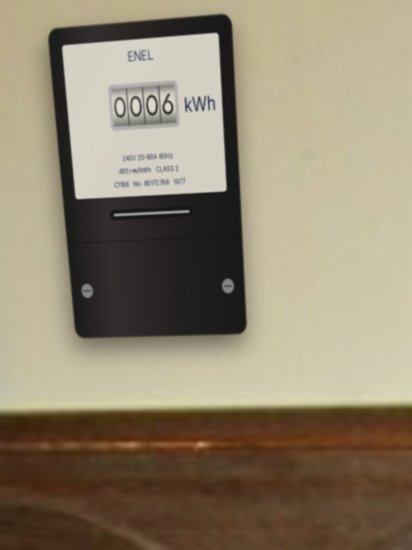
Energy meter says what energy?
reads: 6 kWh
